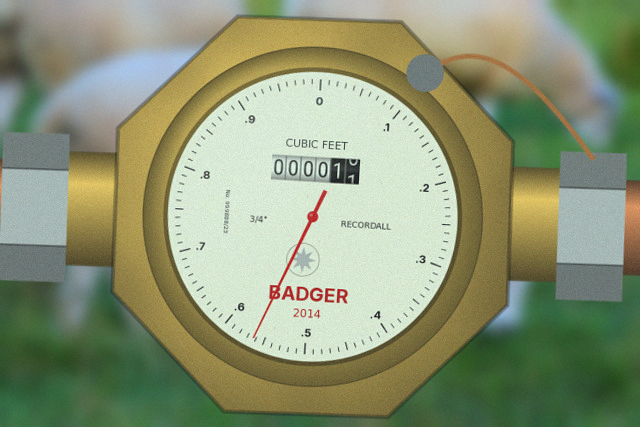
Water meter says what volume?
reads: 10.56 ft³
